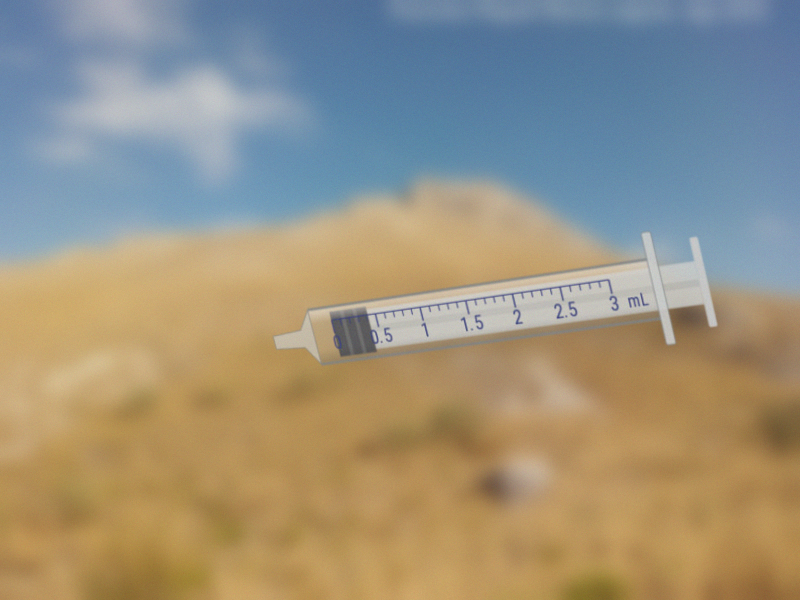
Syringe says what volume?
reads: 0 mL
